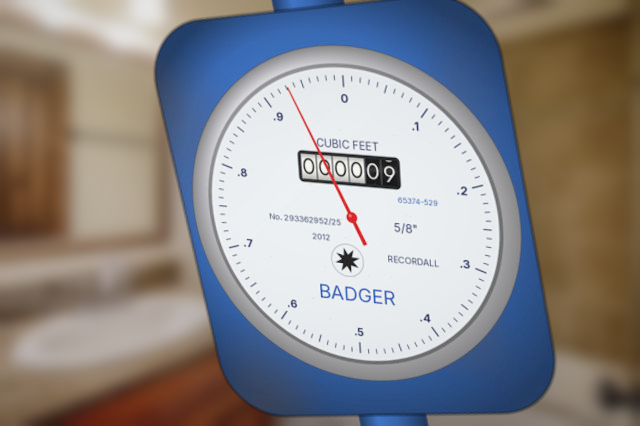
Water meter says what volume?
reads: 8.93 ft³
